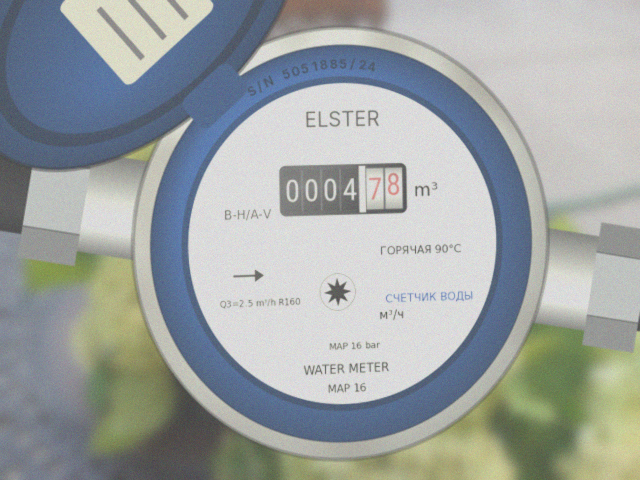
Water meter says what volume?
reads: 4.78 m³
